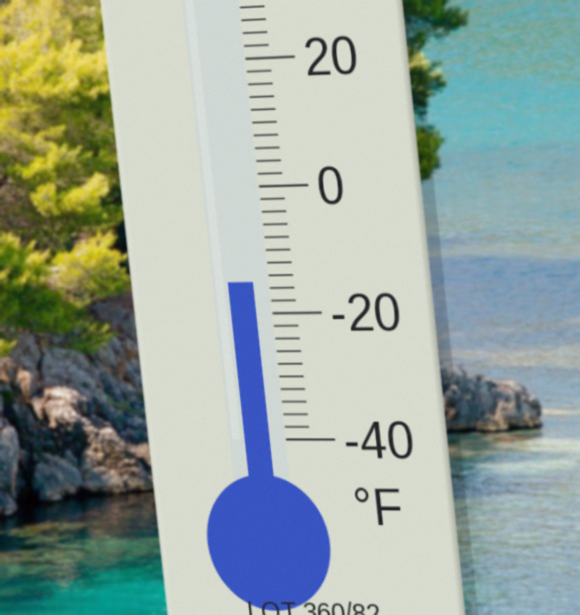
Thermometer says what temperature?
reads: -15 °F
